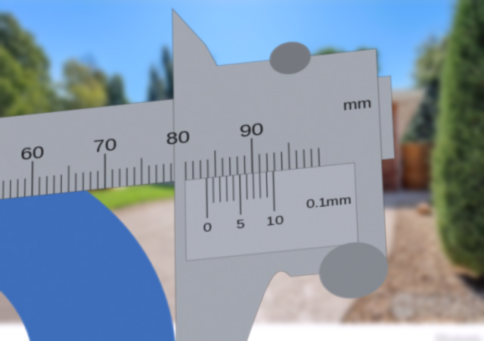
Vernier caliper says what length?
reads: 83.8 mm
